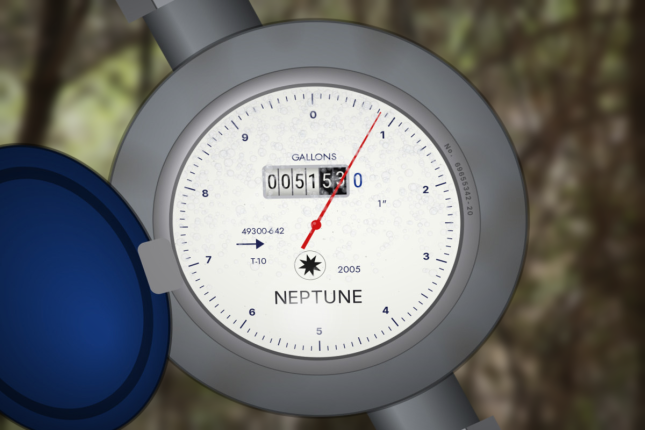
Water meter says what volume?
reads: 51530.8 gal
